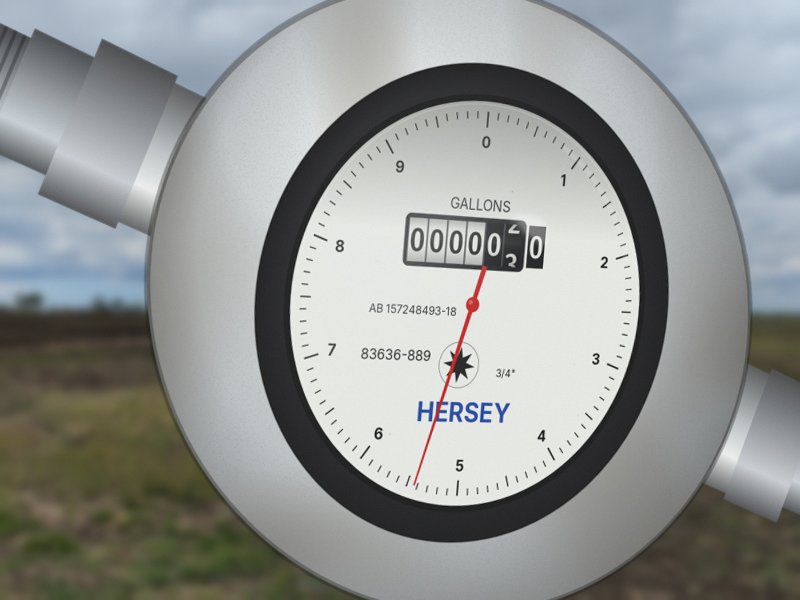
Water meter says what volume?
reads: 25.4 gal
